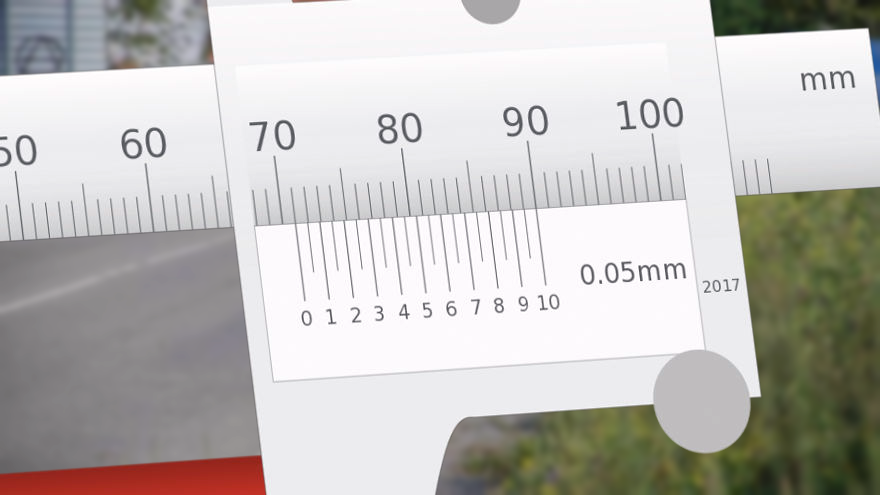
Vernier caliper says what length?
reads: 71.0 mm
